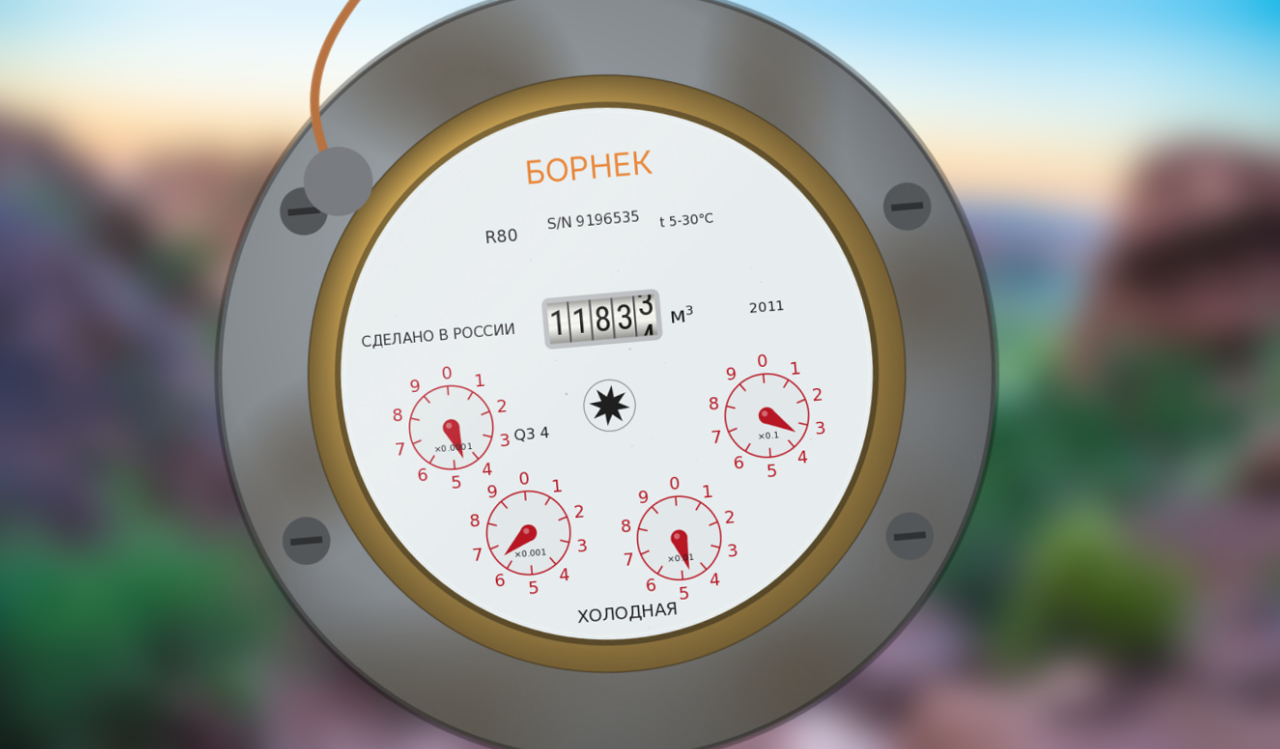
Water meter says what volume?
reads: 11833.3464 m³
